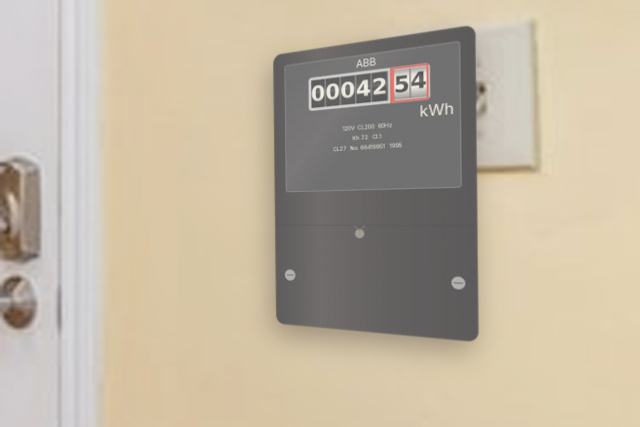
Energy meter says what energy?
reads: 42.54 kWh
